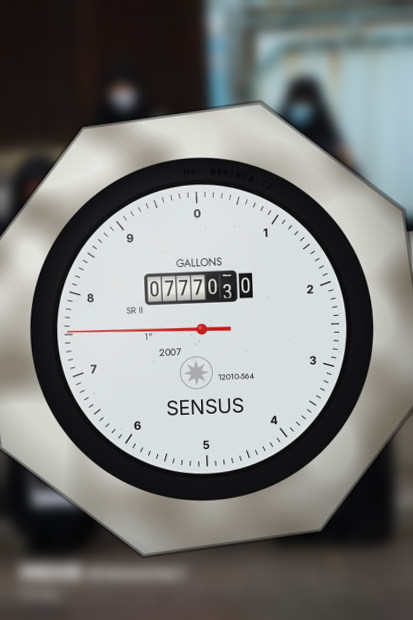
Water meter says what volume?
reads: 777027.5 gal
